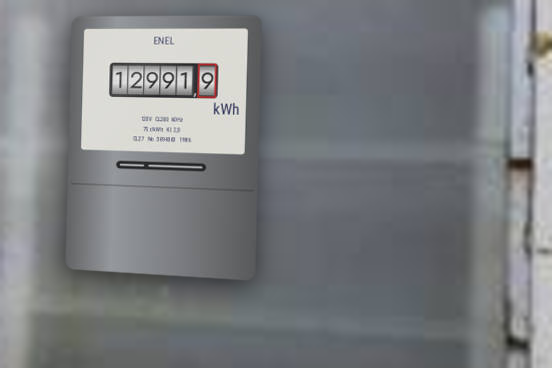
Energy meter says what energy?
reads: 12991.9 kWh
